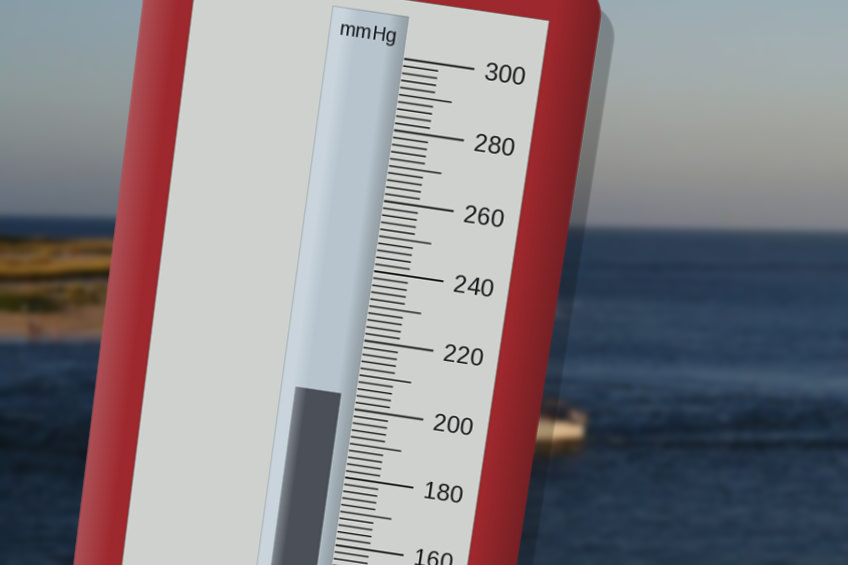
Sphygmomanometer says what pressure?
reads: 204 mmHg
